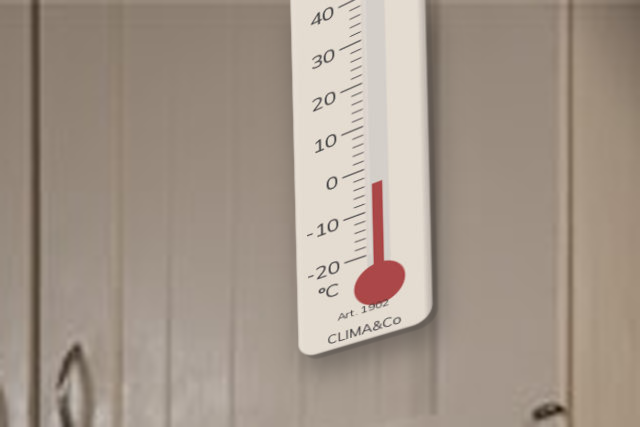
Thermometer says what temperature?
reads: -4 °C
